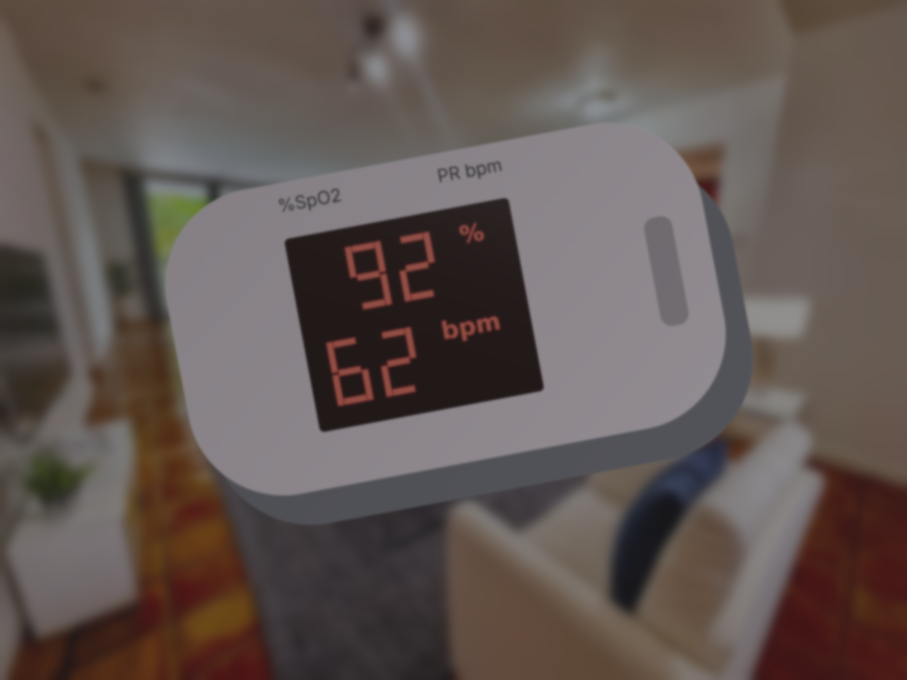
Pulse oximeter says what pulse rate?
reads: 62 bpm
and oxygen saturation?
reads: 92 %
